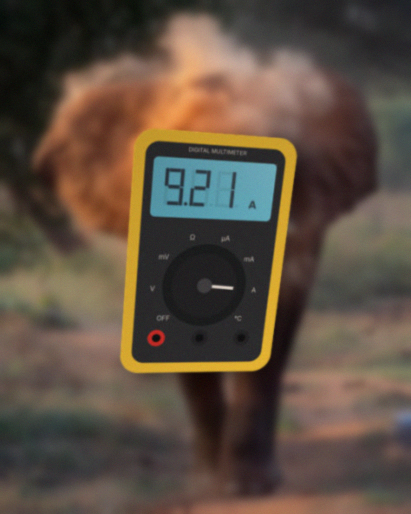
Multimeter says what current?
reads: 9.21 A
